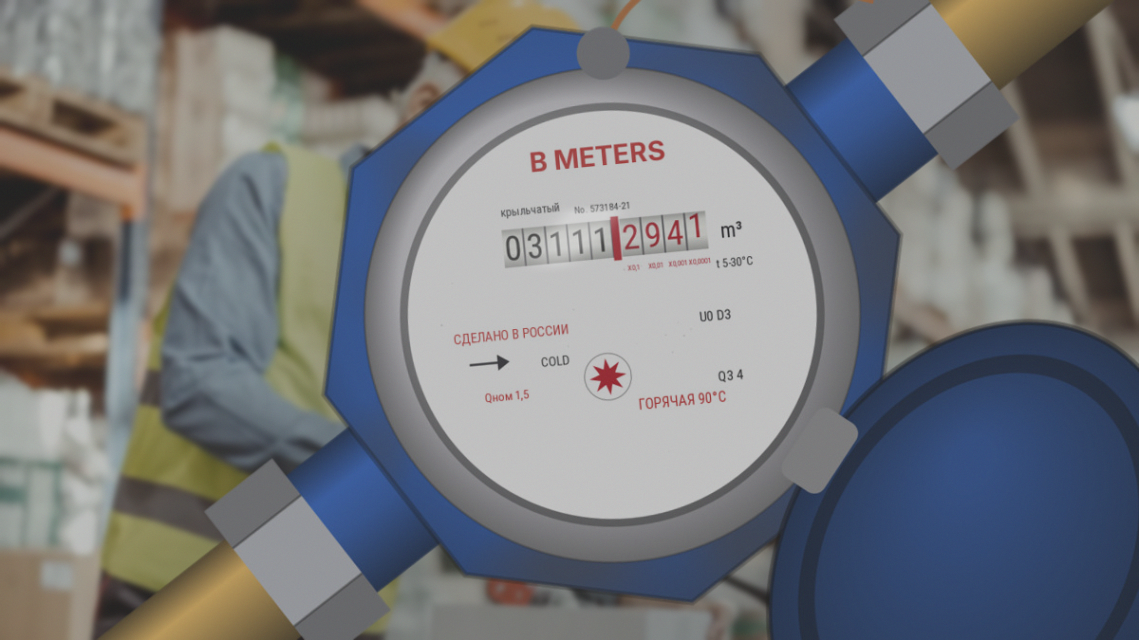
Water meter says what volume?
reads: 3111.2941 m³
